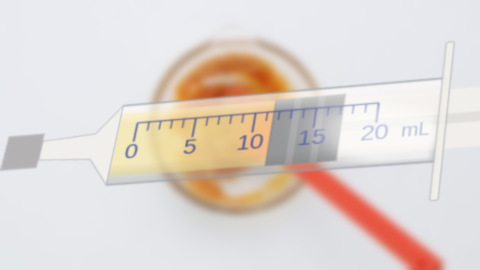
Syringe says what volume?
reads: 11.5 mL
